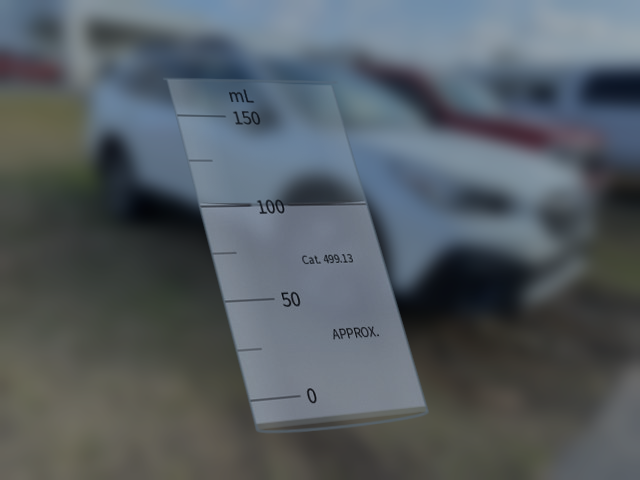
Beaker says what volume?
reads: 100 mL
